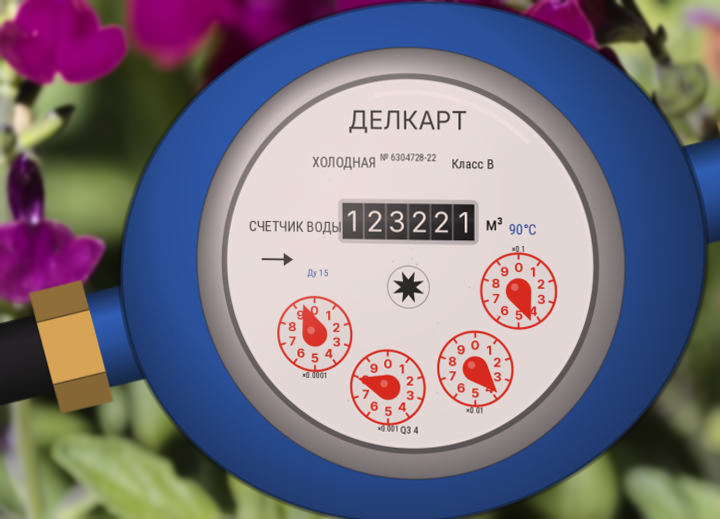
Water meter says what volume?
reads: 123221.4379 m³
